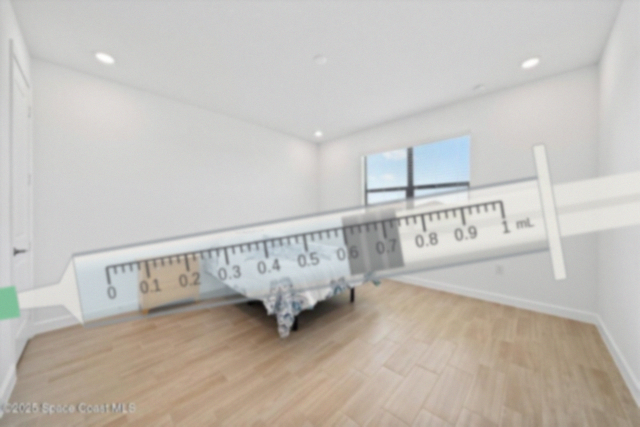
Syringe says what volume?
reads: 0.6 mL
